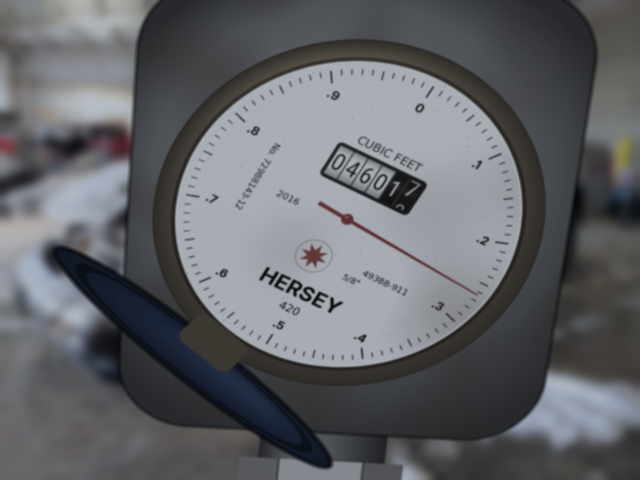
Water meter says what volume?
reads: 46017.26 ft³
